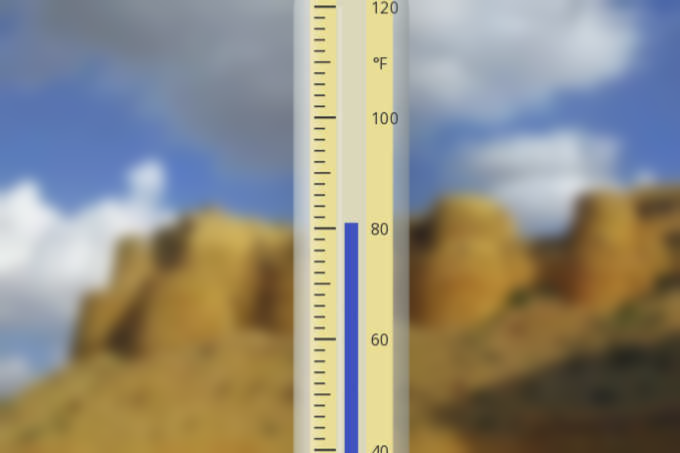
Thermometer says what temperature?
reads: 81 °F
